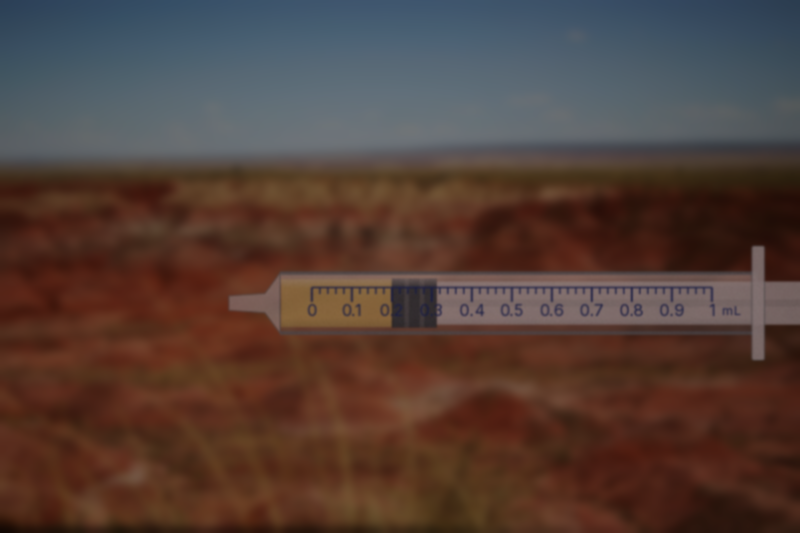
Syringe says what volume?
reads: 0.2 mL
